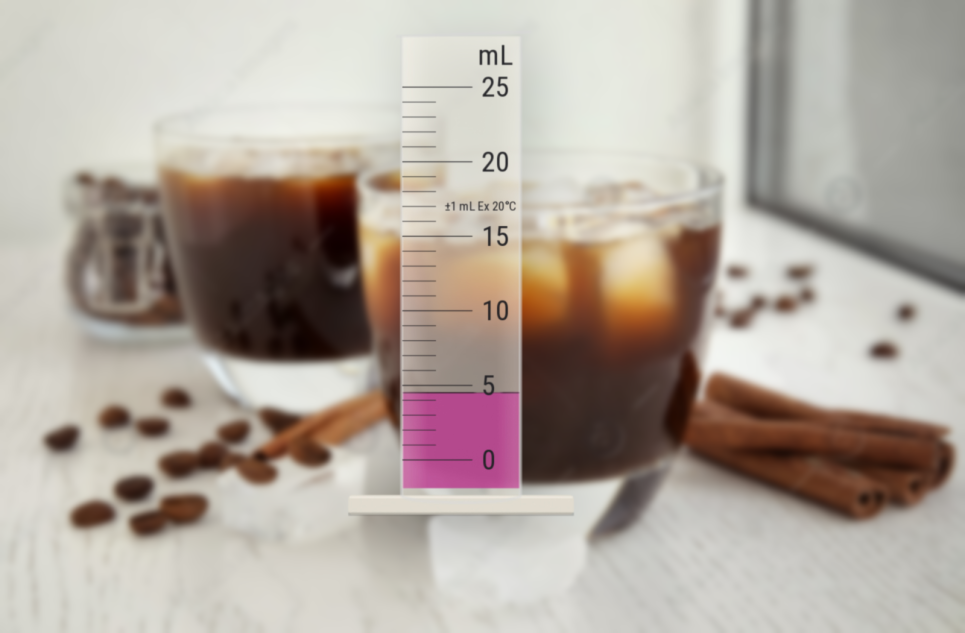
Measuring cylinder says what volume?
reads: 4.5 mL
